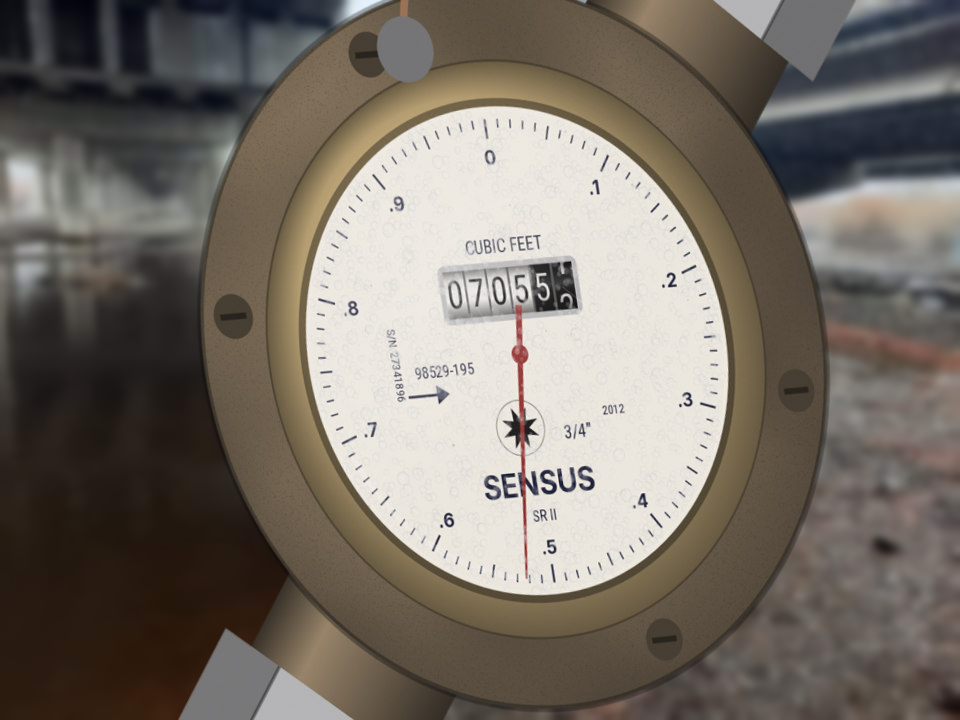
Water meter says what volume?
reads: 70551.52 ft³
